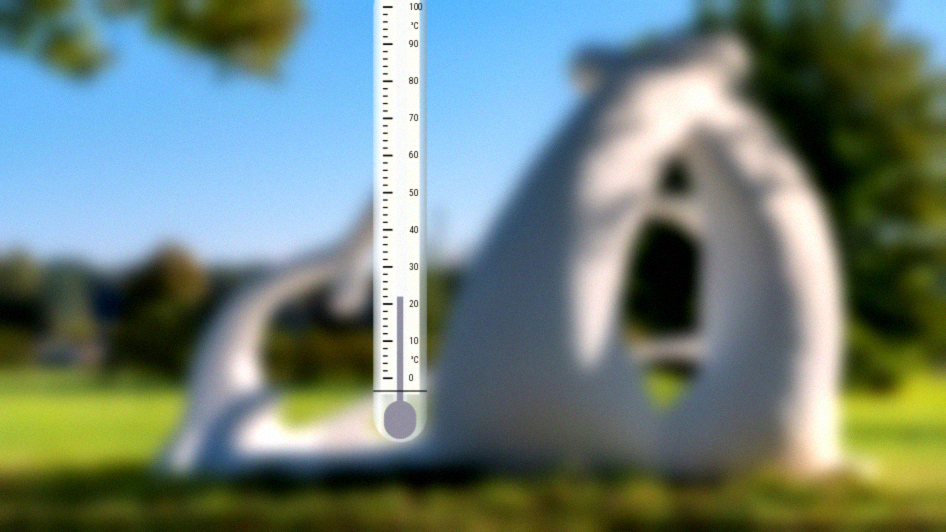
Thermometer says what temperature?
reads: 22 °C
